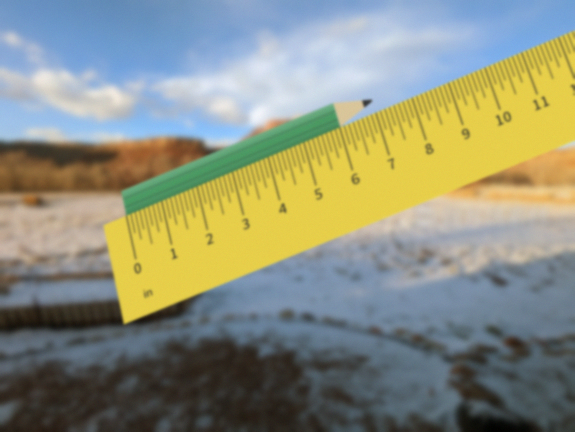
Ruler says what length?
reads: 7 in
